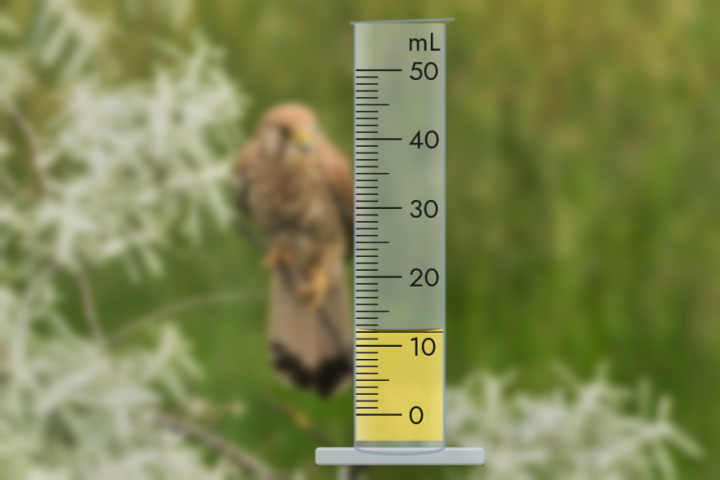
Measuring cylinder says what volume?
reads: 12 mL
